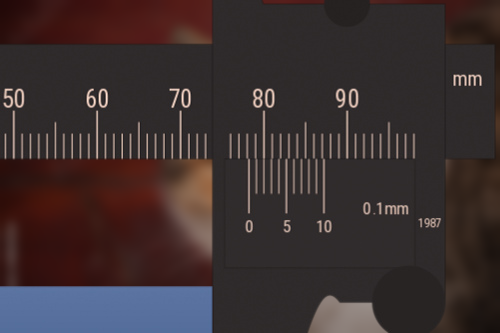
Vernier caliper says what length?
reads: 78.2 mm
